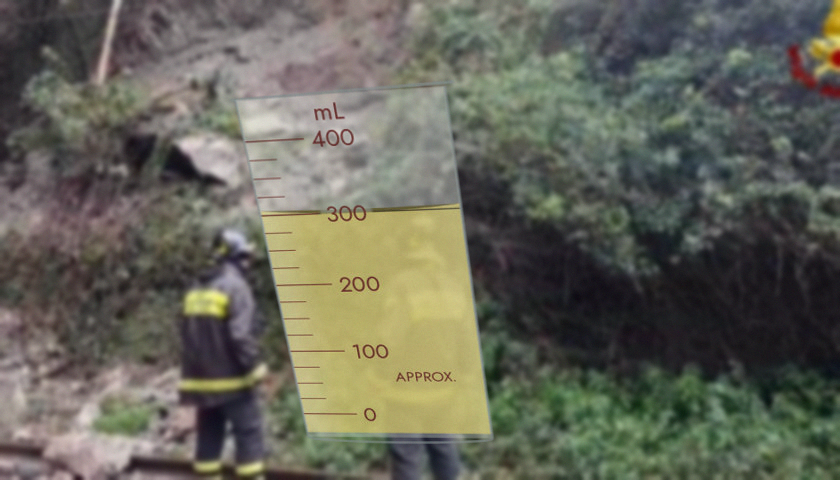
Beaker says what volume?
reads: 300 mL
